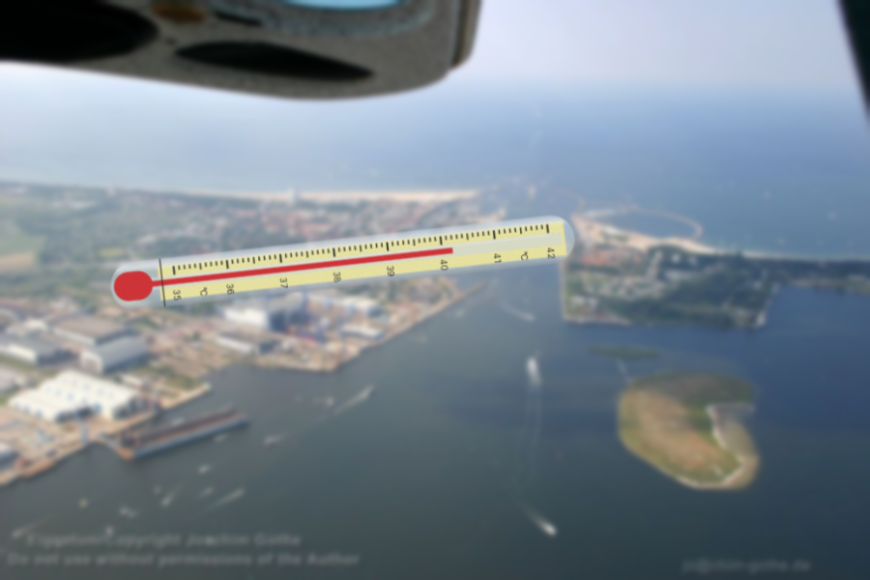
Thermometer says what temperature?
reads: 40.2 °C
